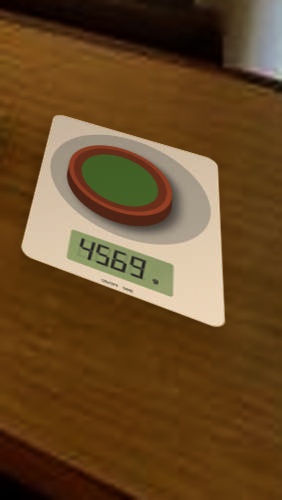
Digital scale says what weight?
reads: 4569 g
